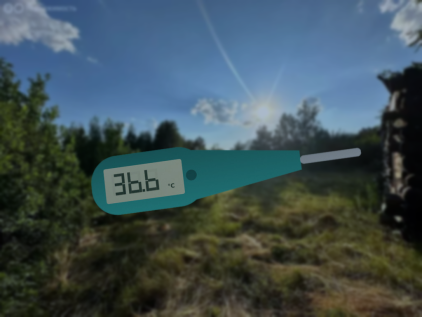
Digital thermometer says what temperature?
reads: 36.6 °C
